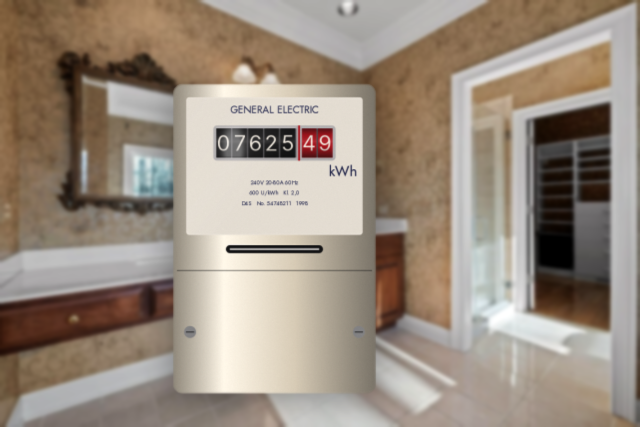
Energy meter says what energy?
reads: 7625.49 kWh
